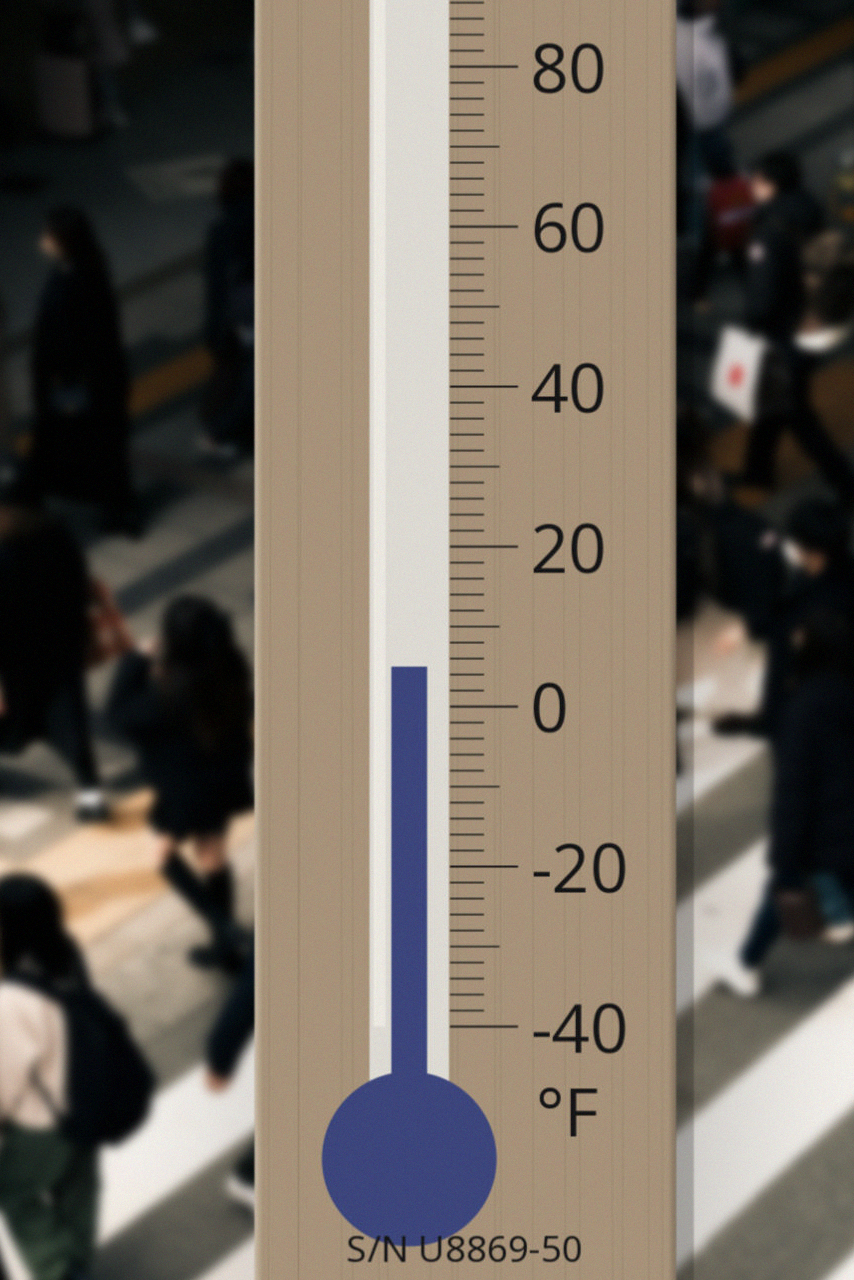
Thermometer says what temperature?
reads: 5 °F
